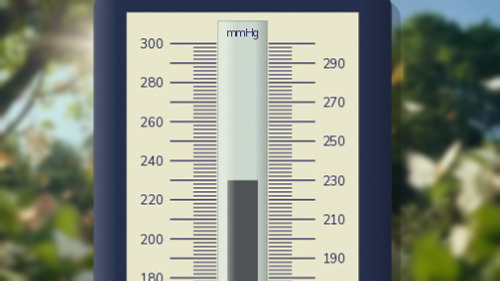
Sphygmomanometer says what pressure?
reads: 230 mmHg
